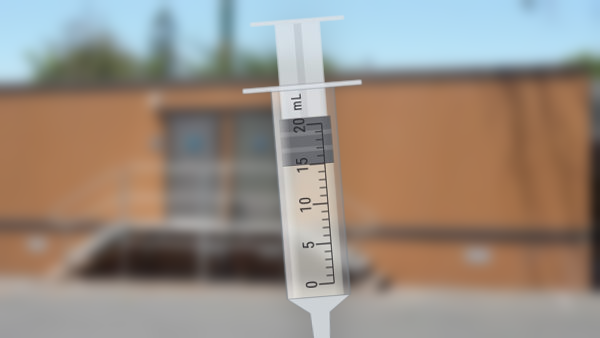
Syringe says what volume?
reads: 15 mL
